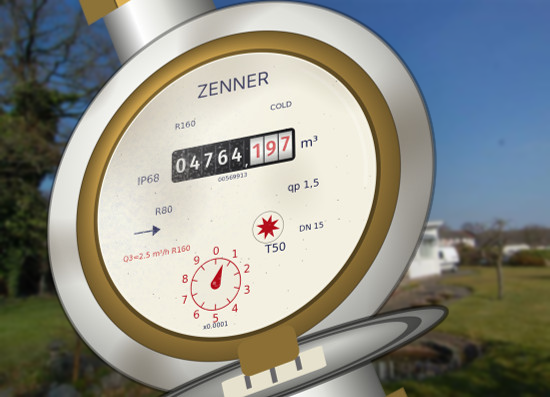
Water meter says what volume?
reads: 4764.1970 m³
